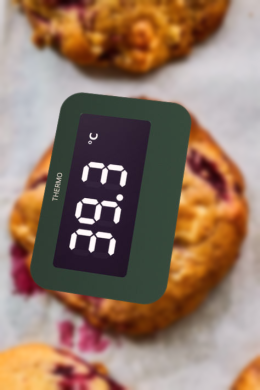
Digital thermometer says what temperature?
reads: 39.3 °C
